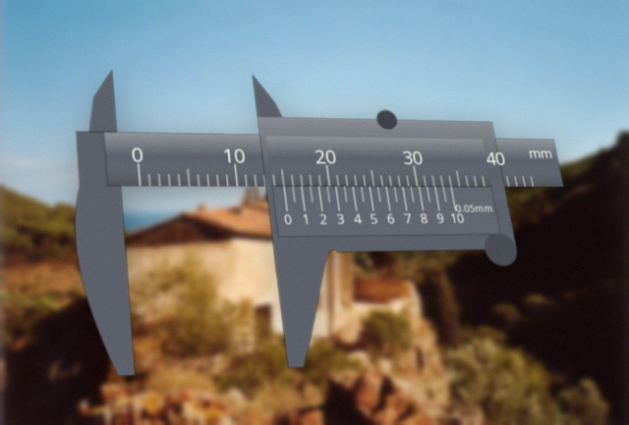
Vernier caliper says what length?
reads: 15.0 mm
